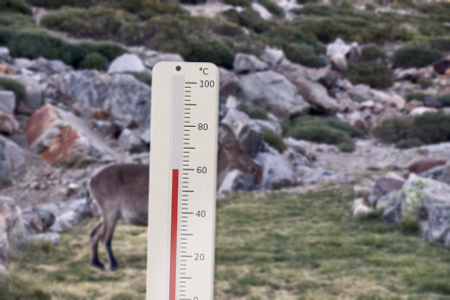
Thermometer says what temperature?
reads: 60 °C
